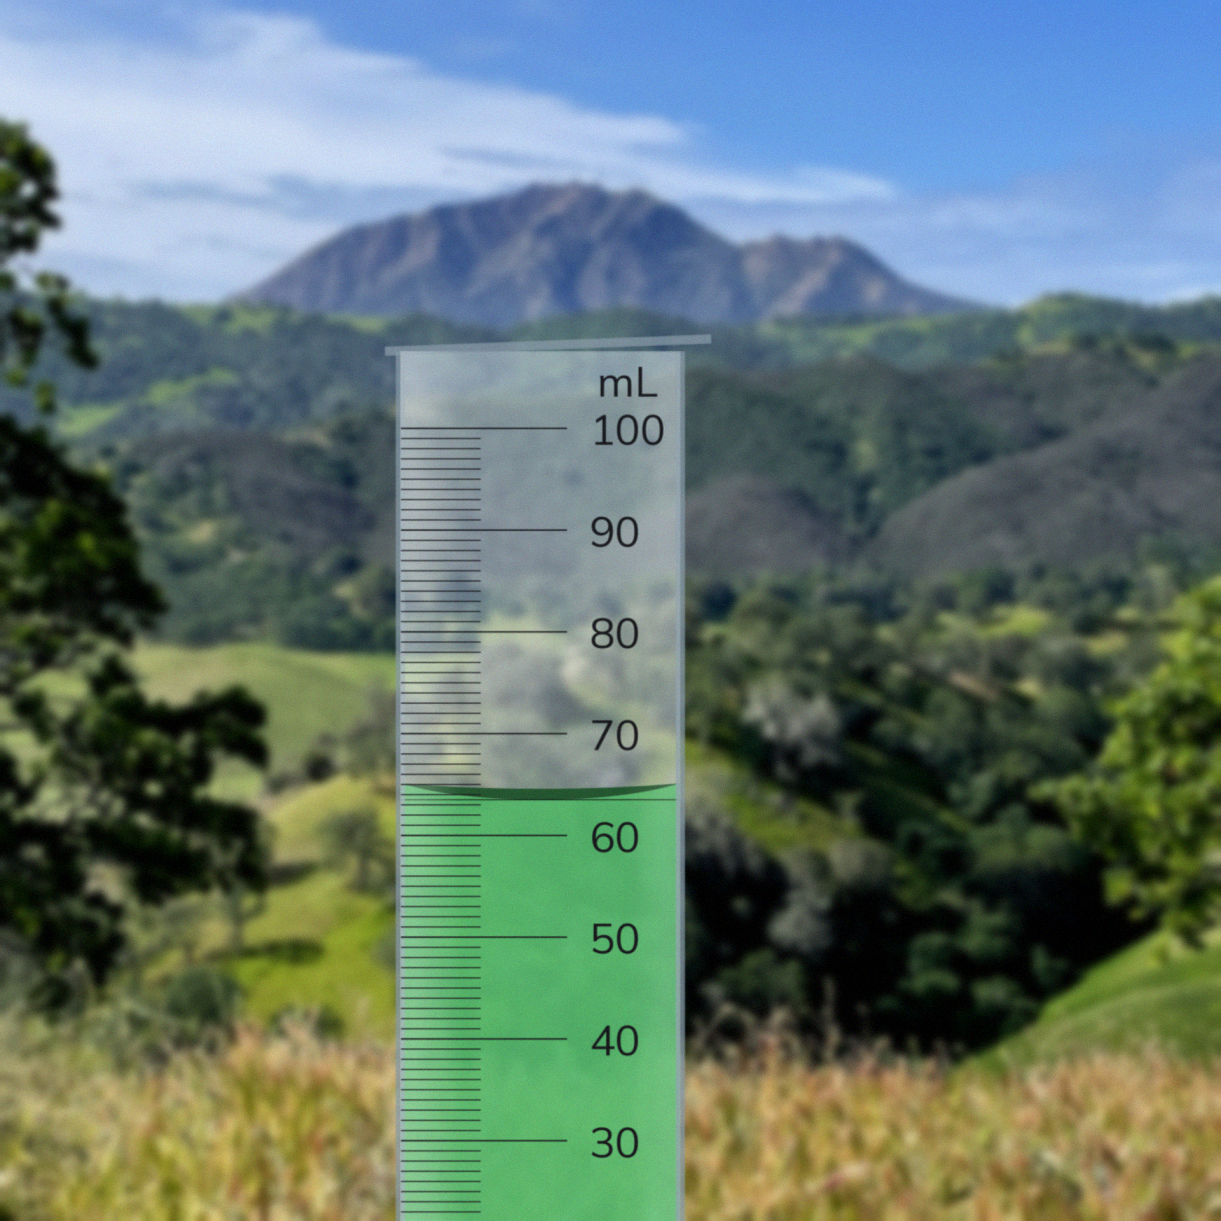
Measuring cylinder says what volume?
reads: 63.5 mL
